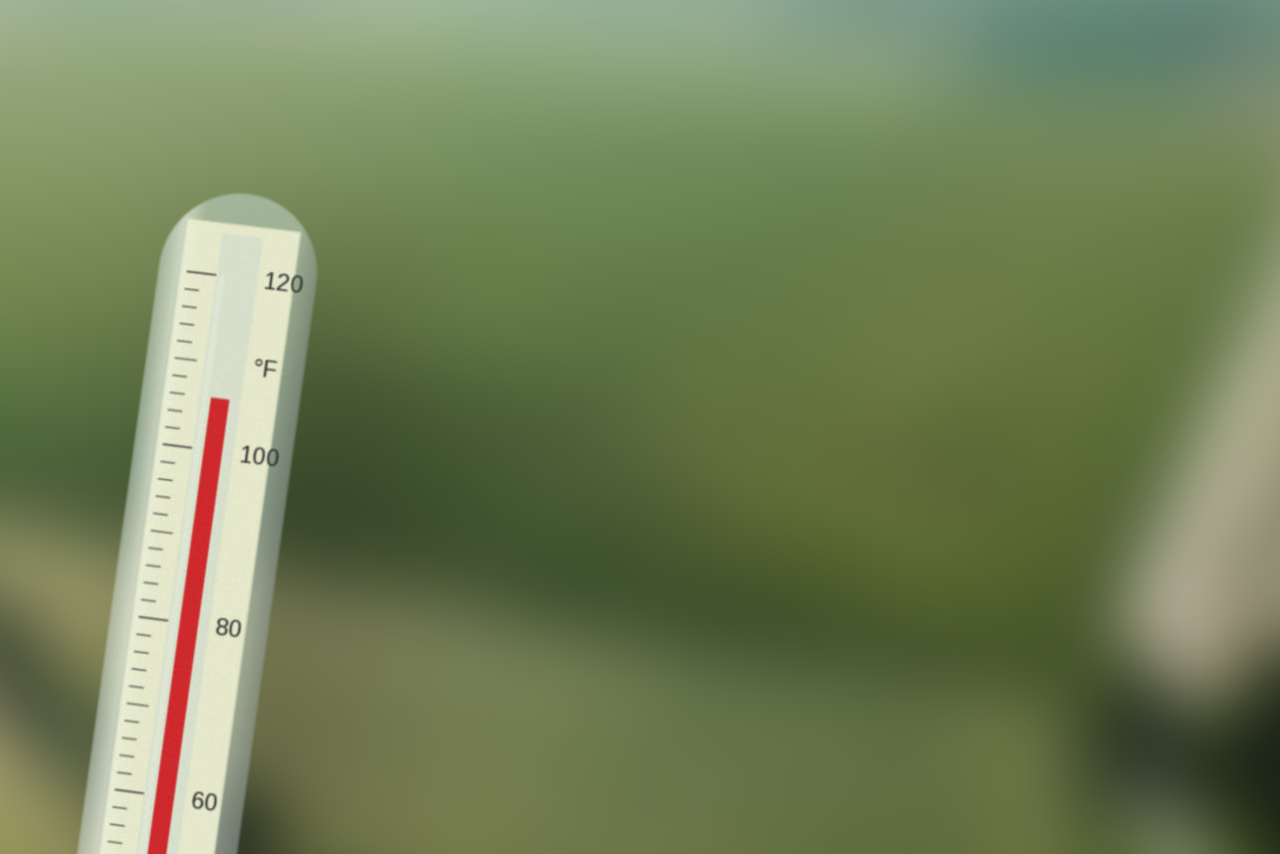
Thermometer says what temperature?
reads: 106 °F
